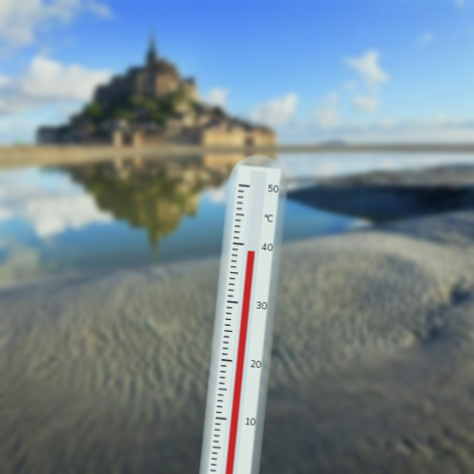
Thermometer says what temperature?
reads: 39 °C
